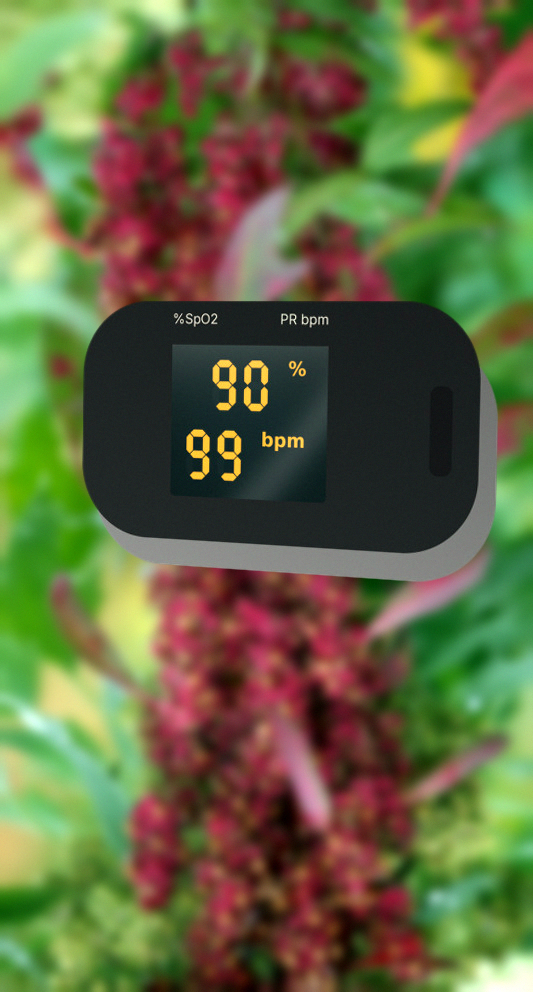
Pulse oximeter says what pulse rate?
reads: 99 bpm
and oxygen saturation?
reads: 90 %
